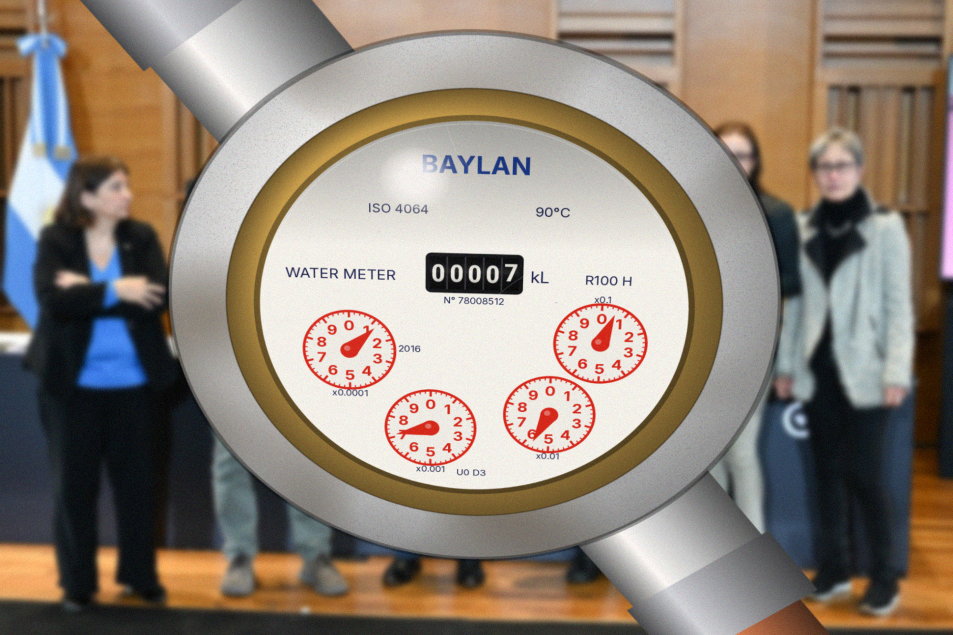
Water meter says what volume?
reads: 7.0571 kL
